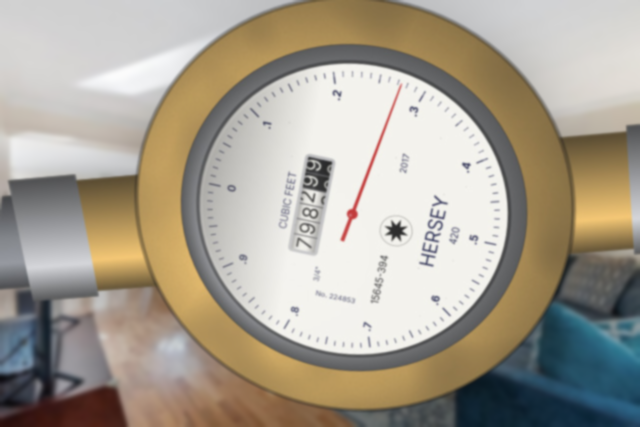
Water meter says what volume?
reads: 798299.27 ft³
